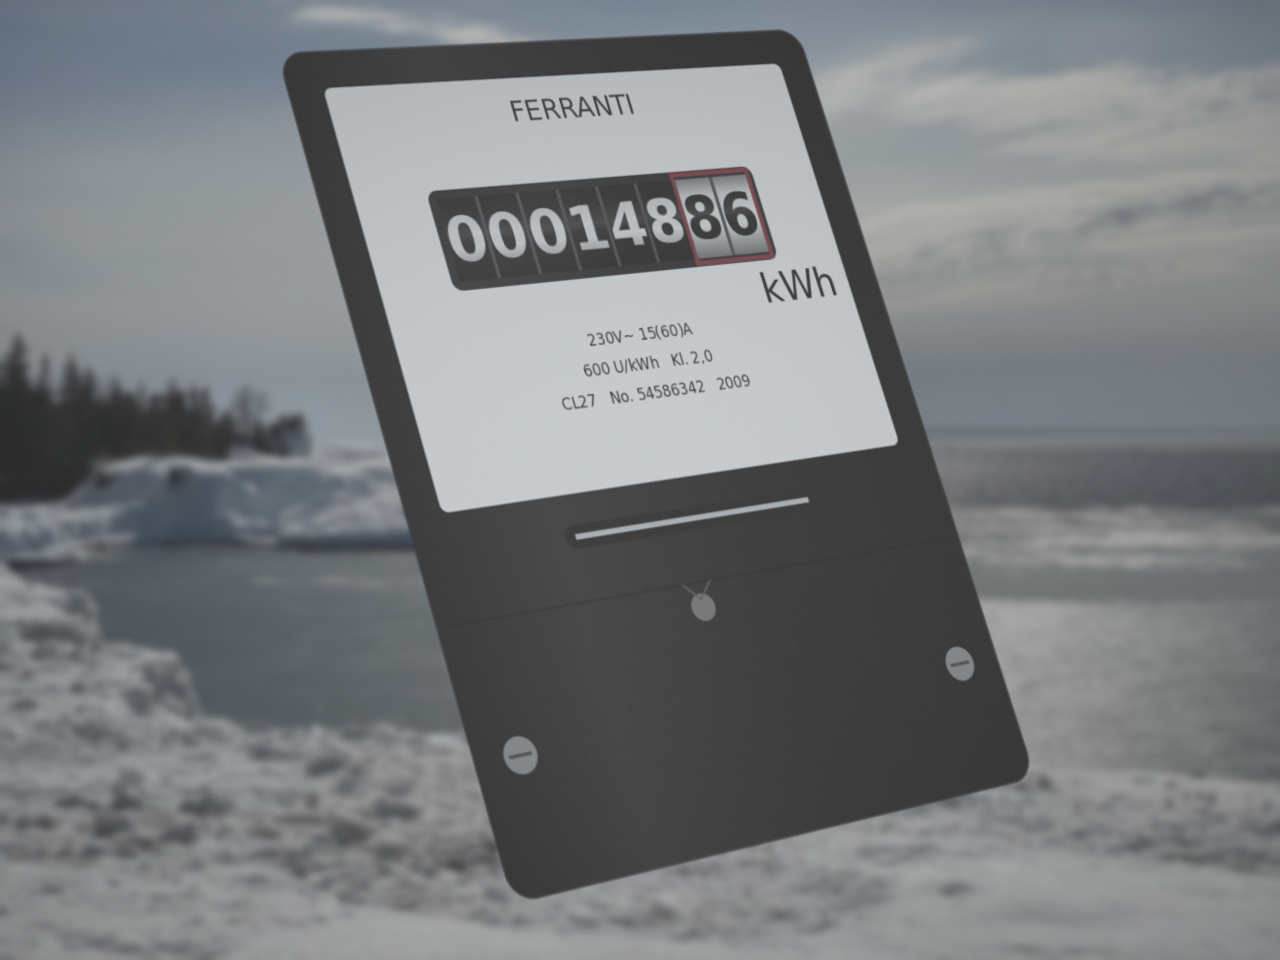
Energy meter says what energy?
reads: 148.86 kWh
